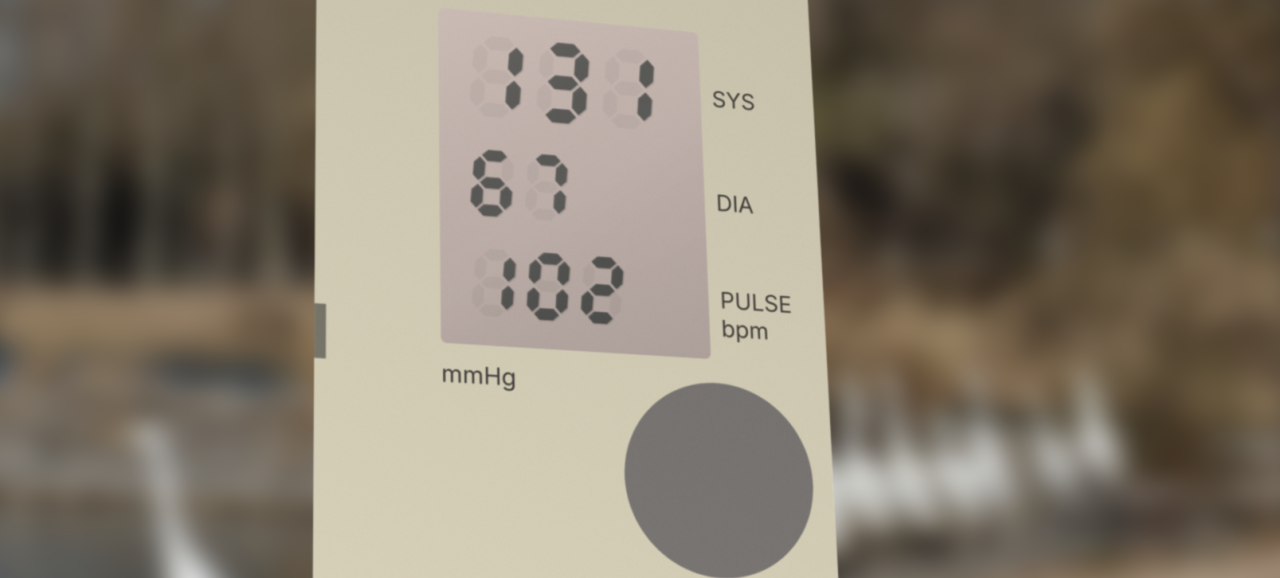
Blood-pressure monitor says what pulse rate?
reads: 102 bpm
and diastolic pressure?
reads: 67 mmHg
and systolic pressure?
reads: 131 mmHg
